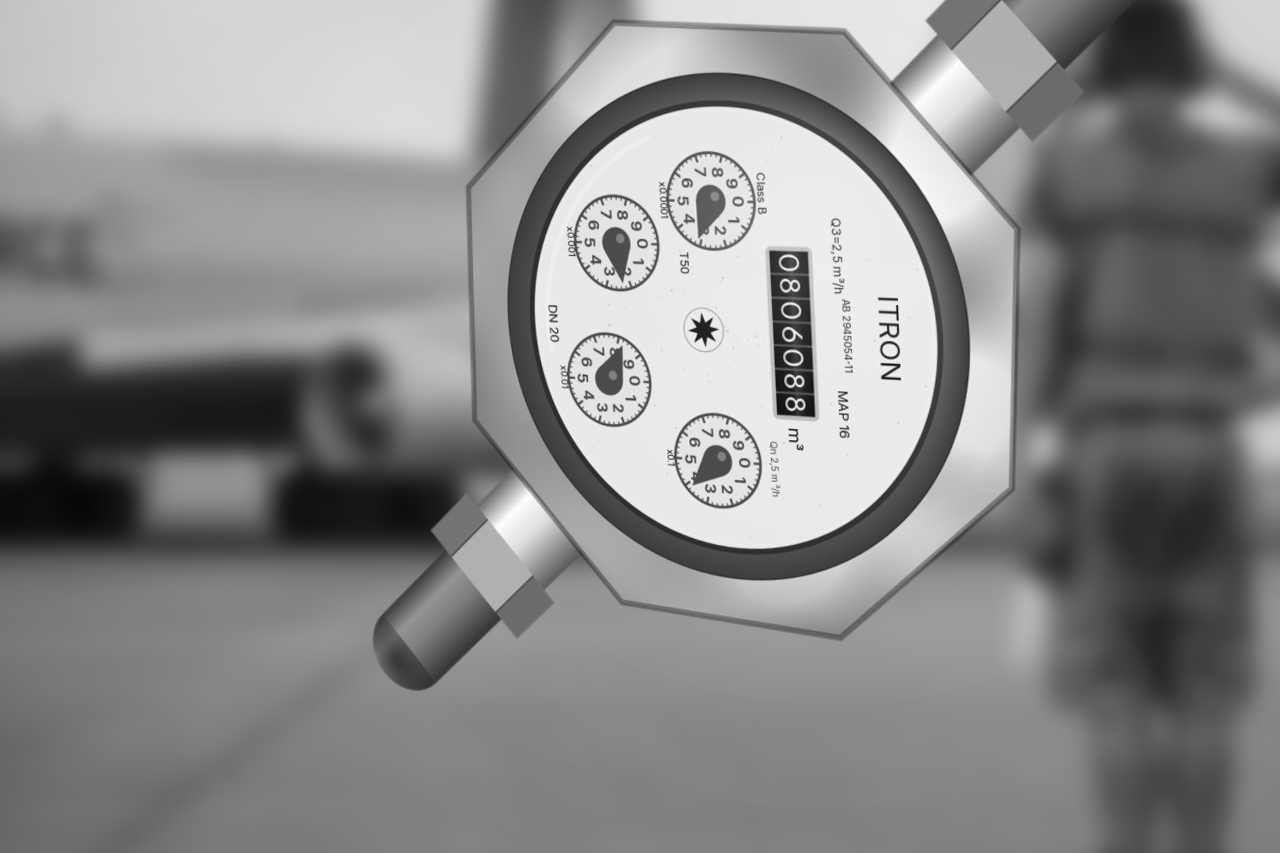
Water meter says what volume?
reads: 806088.3823 m³
